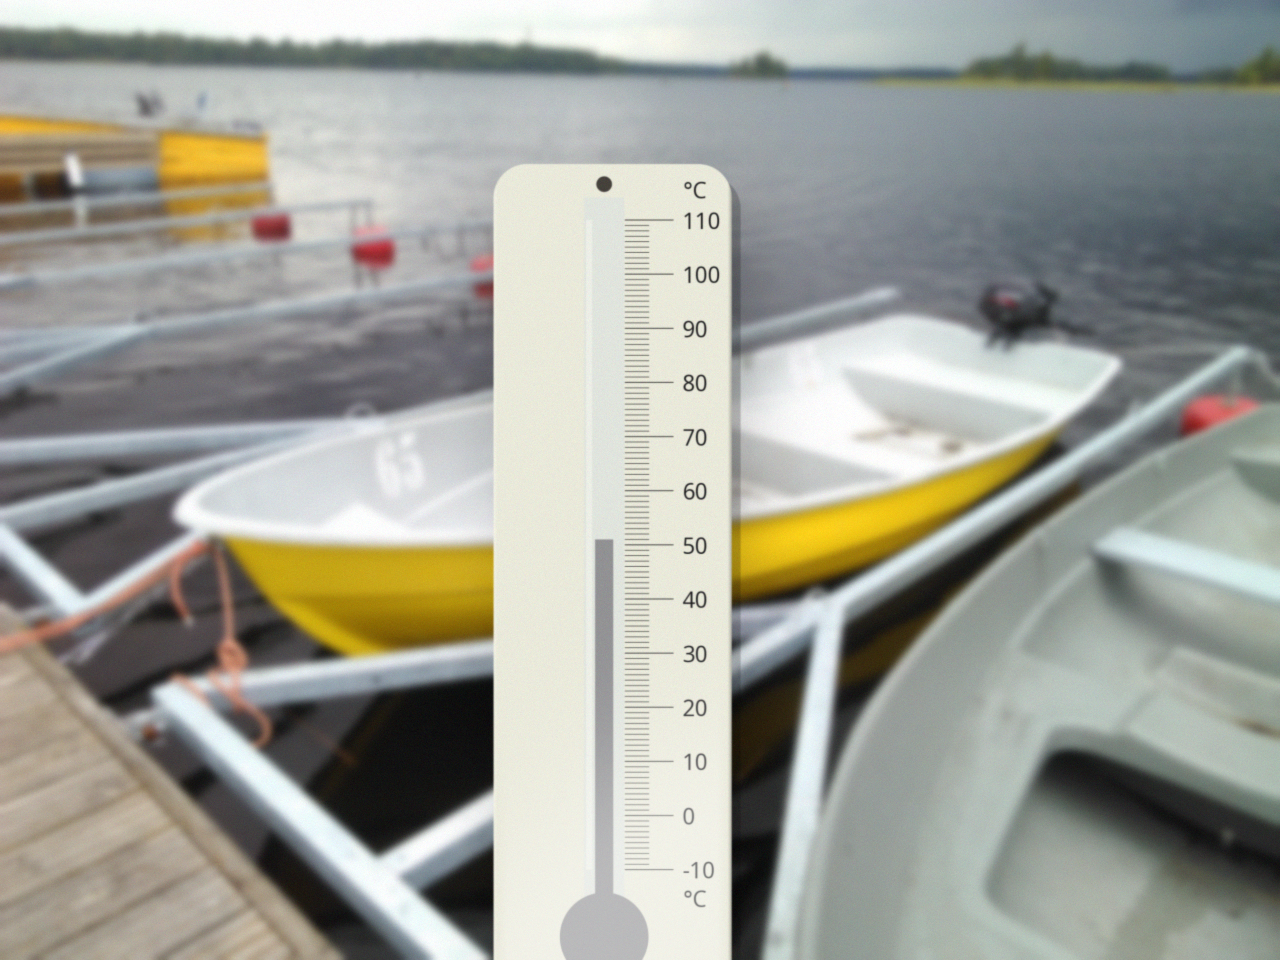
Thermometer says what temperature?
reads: 51 °C
